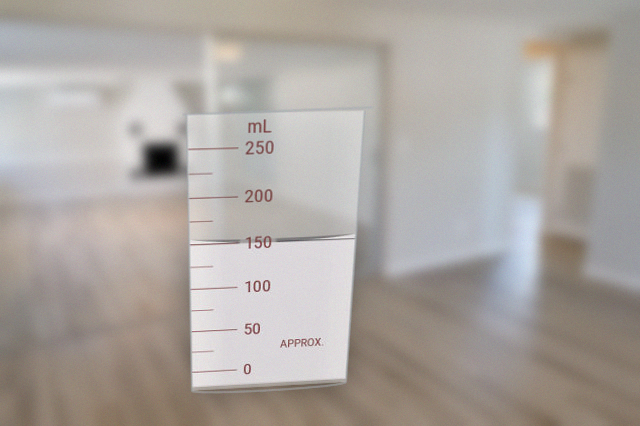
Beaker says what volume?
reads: 150 mL
